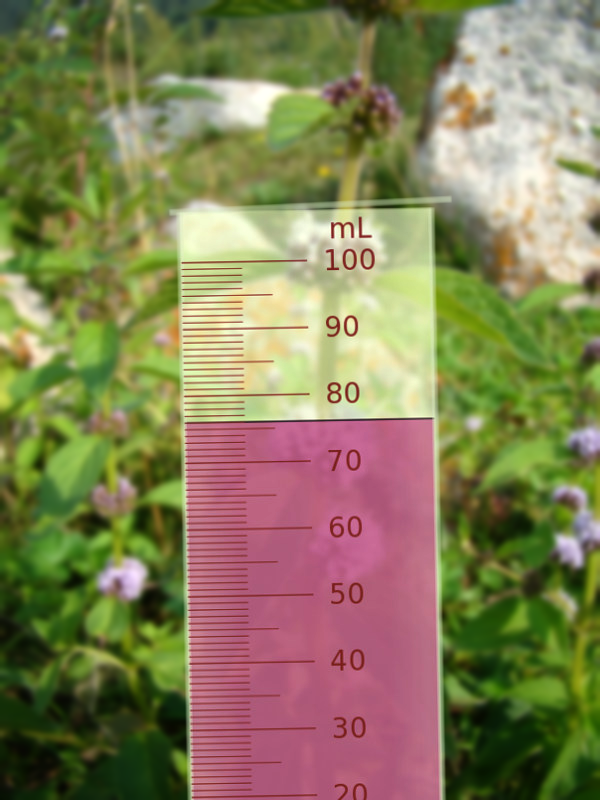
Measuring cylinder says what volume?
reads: 76 mL
